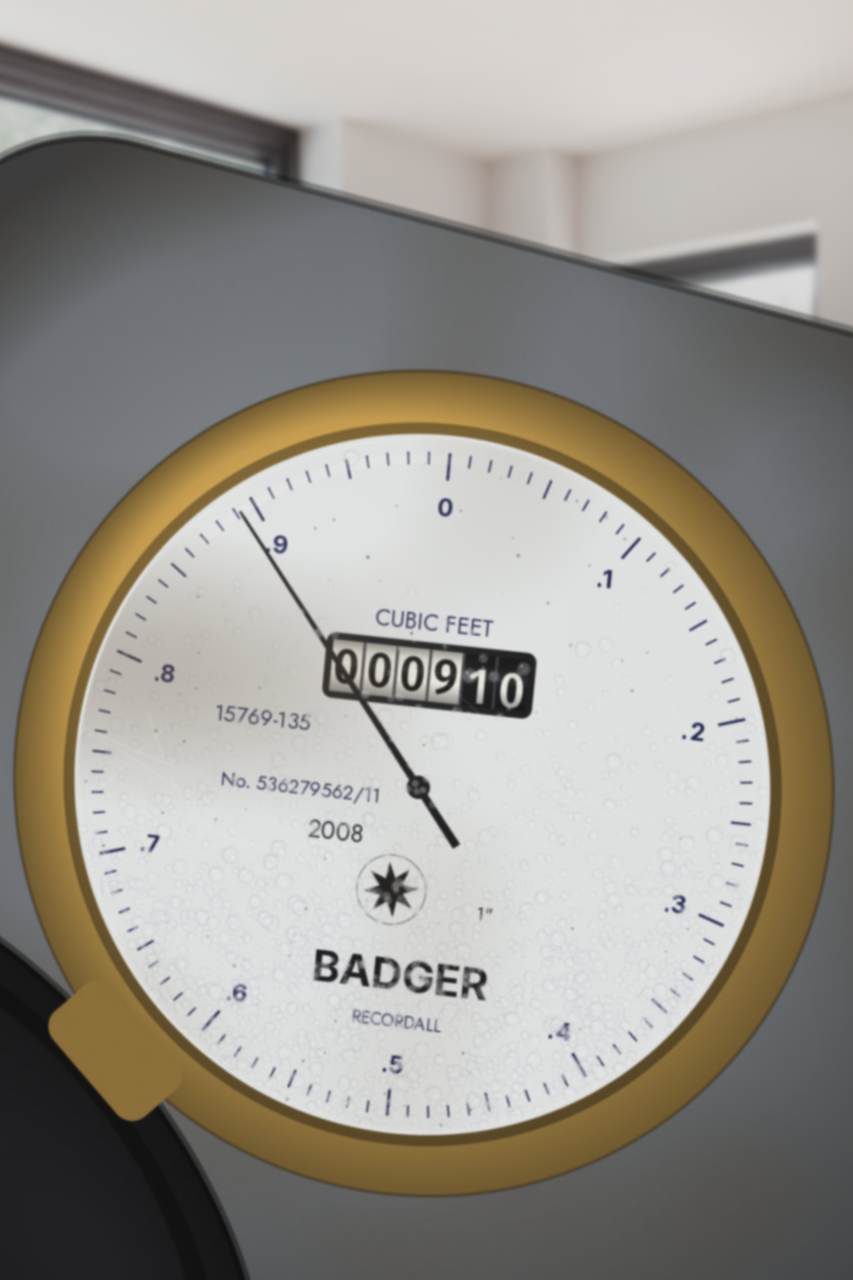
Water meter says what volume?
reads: 909.89 ft³
